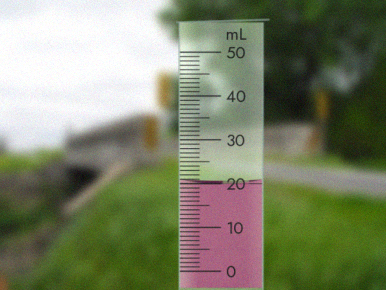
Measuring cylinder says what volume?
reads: 20 mL
